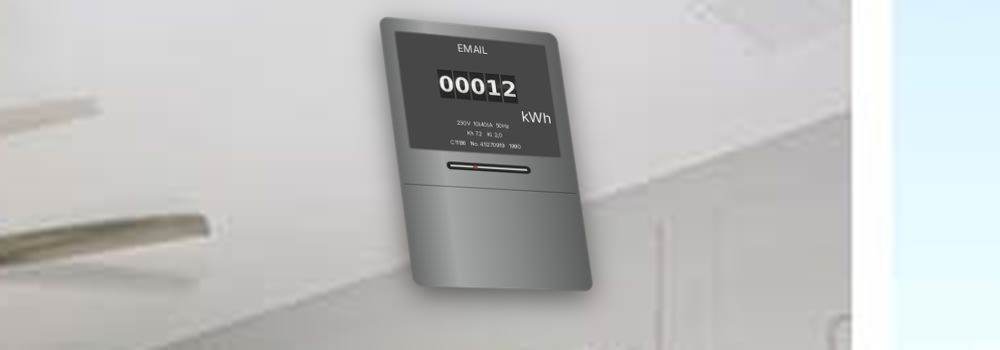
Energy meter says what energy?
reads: 12 kWh
